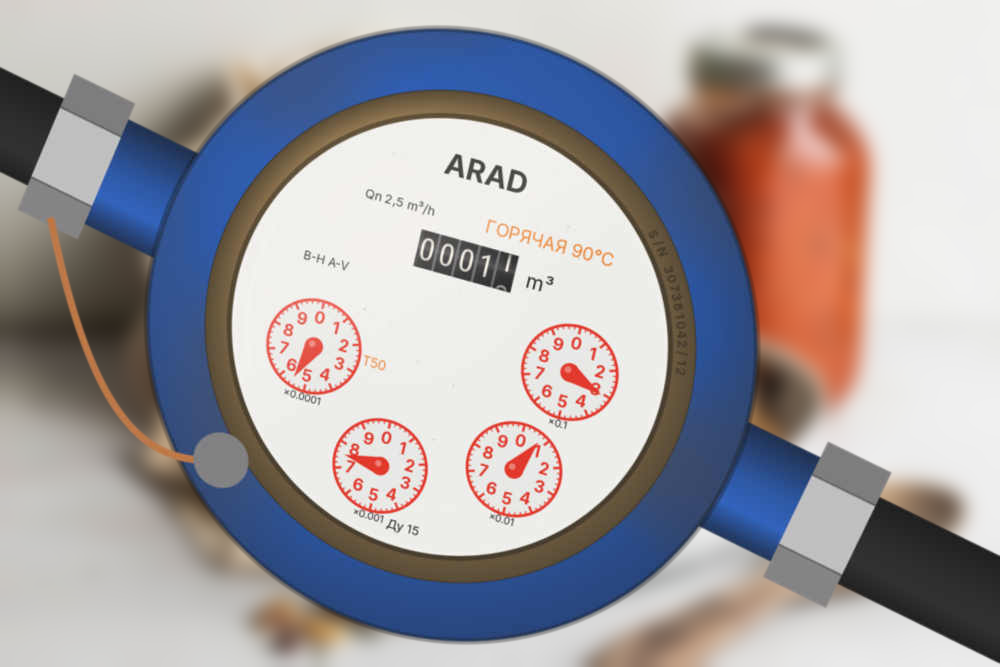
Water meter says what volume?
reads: 11.3075 m³
